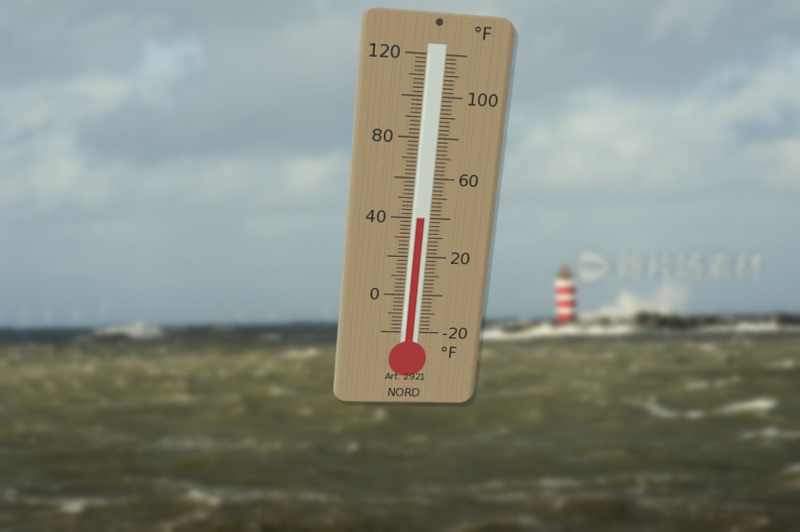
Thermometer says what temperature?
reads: 40 °F
